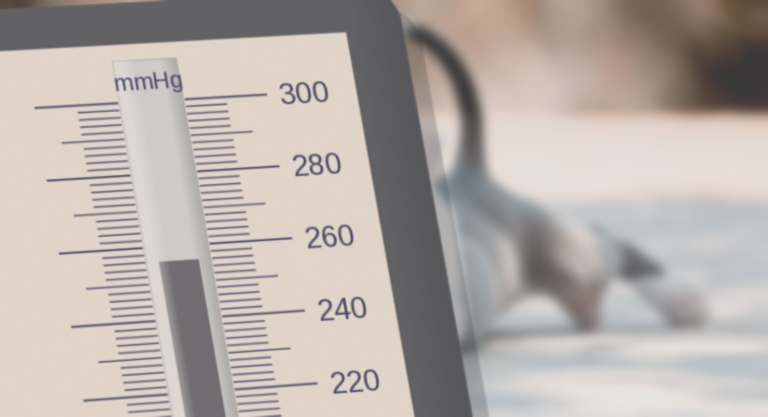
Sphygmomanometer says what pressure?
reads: 256 mmHg
